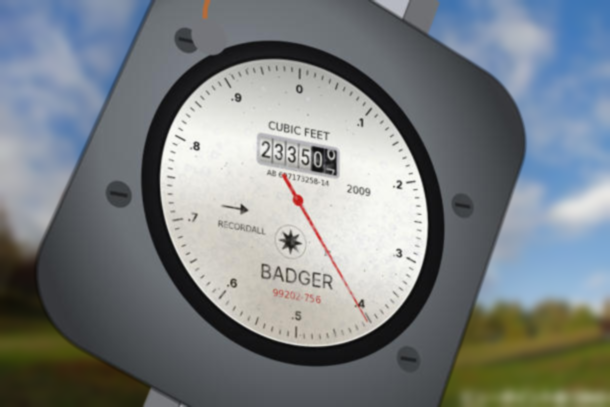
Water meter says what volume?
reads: 233506.40 ft³
